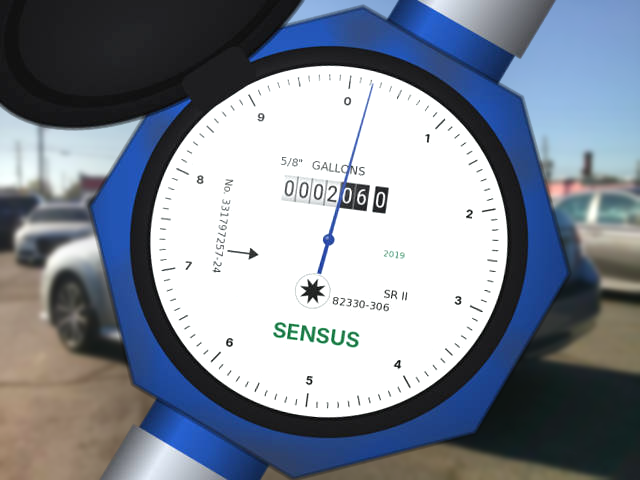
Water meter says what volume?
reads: 2060.2 gal
